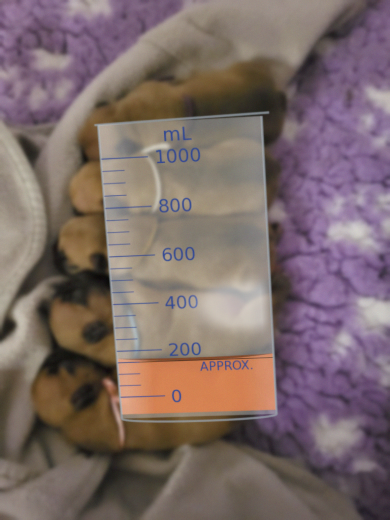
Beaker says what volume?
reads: 150 mL
